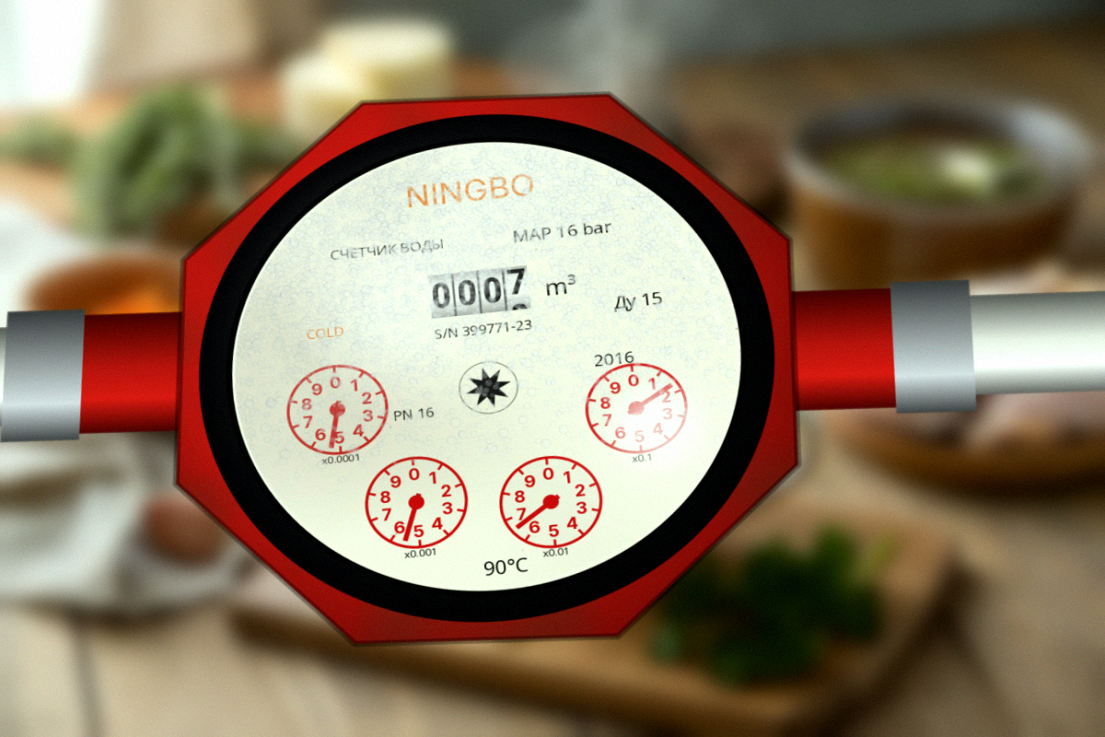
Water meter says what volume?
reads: 7.1655 m³
